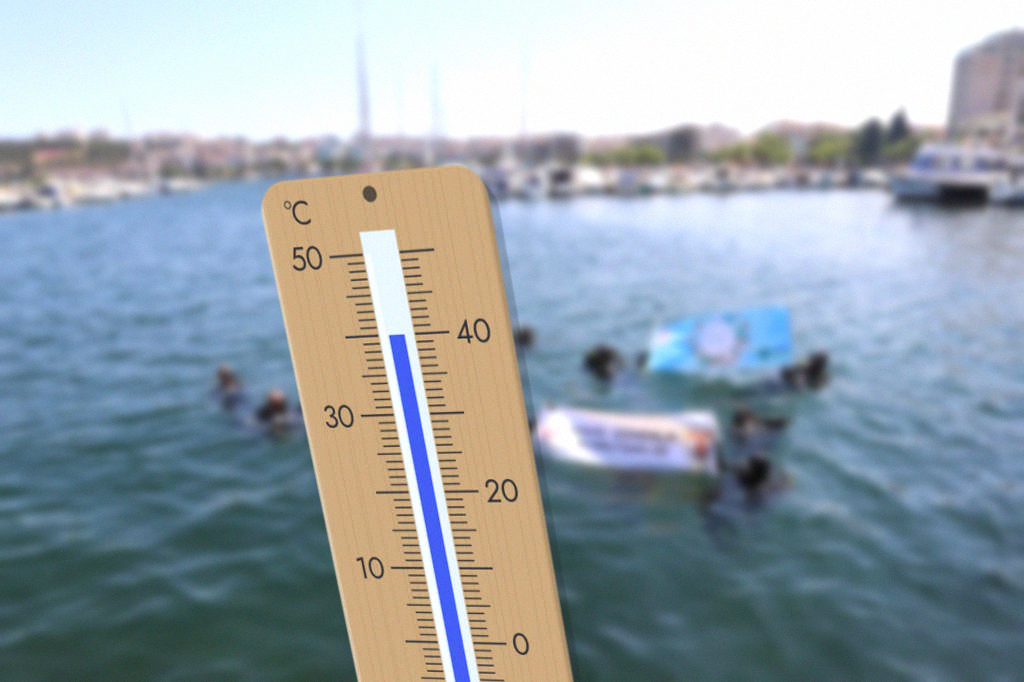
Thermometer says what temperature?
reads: 40 °C
